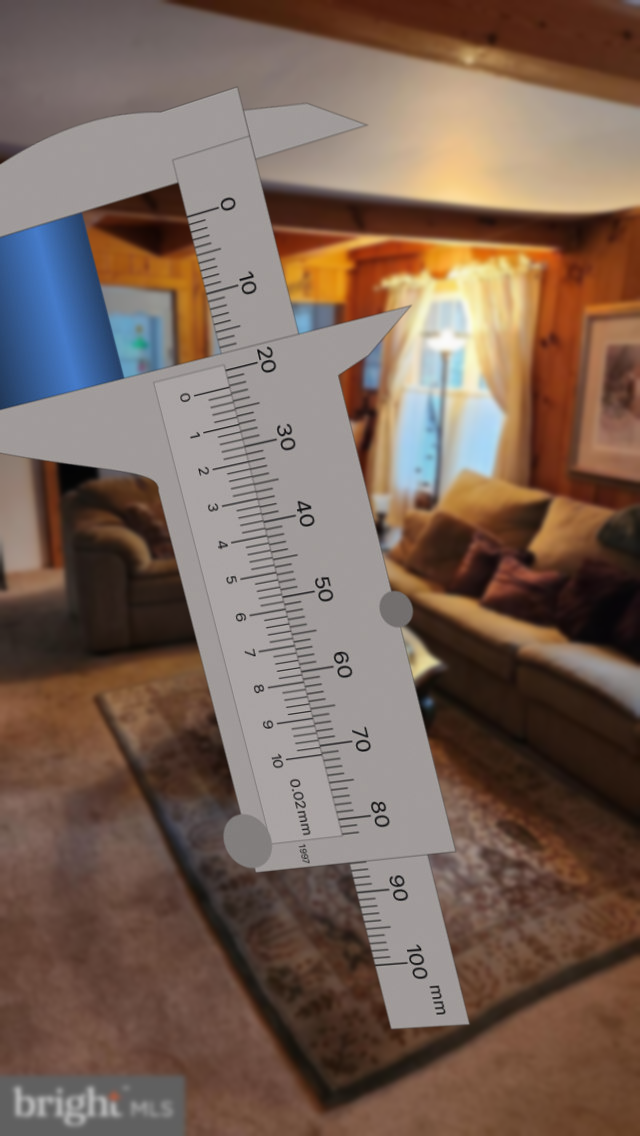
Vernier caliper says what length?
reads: 22.2 mm
